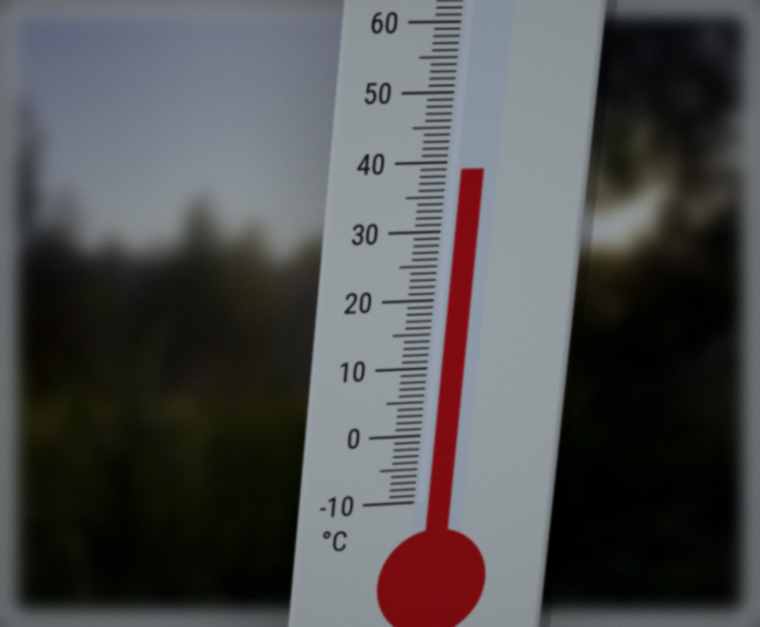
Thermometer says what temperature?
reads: 39 °C
